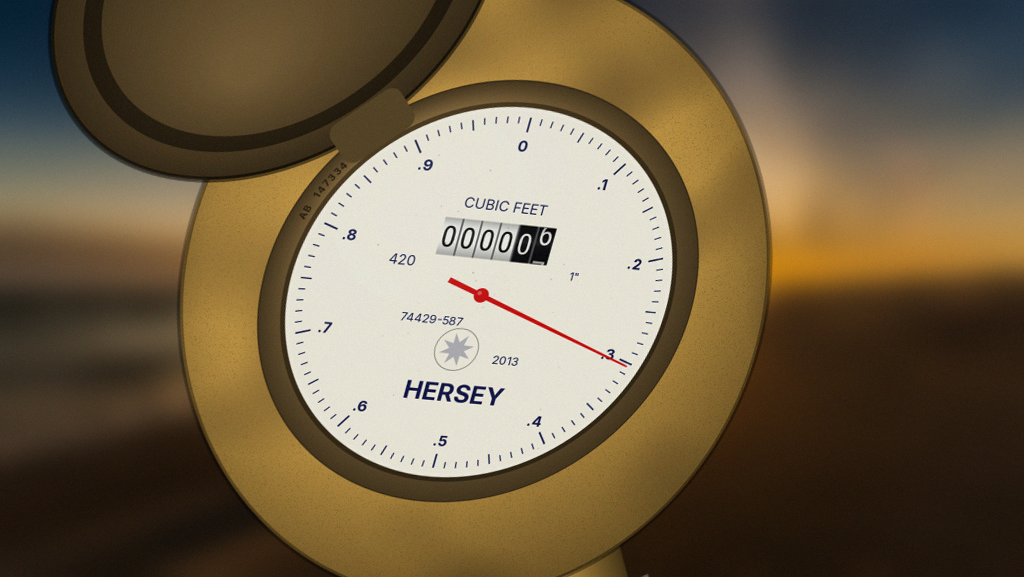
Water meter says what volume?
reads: 6.30 ft³
